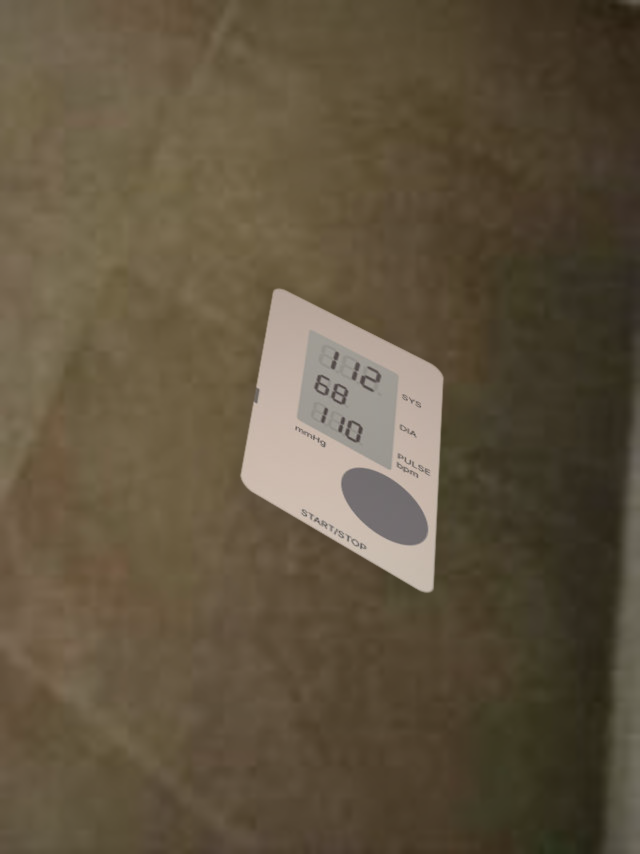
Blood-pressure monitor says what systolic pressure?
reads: 112 mmHg
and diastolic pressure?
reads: 68 mmHg
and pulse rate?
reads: 110 bpm
